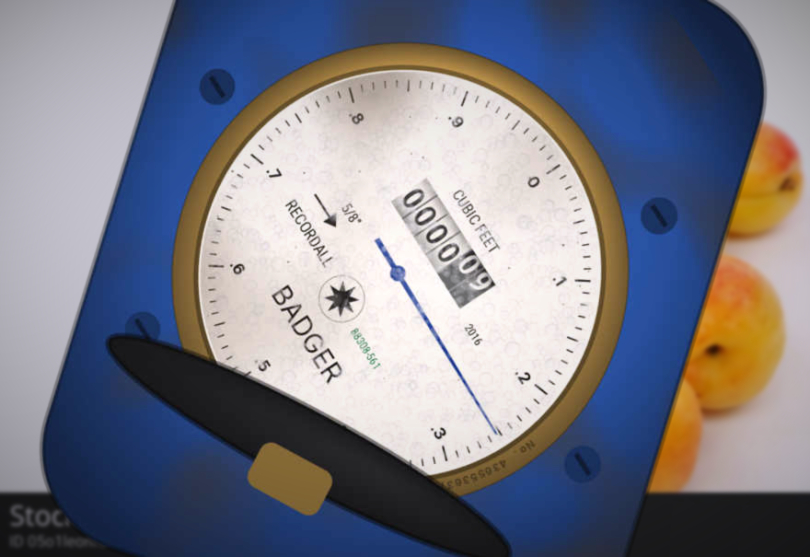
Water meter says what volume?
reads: 9.25 ft³
